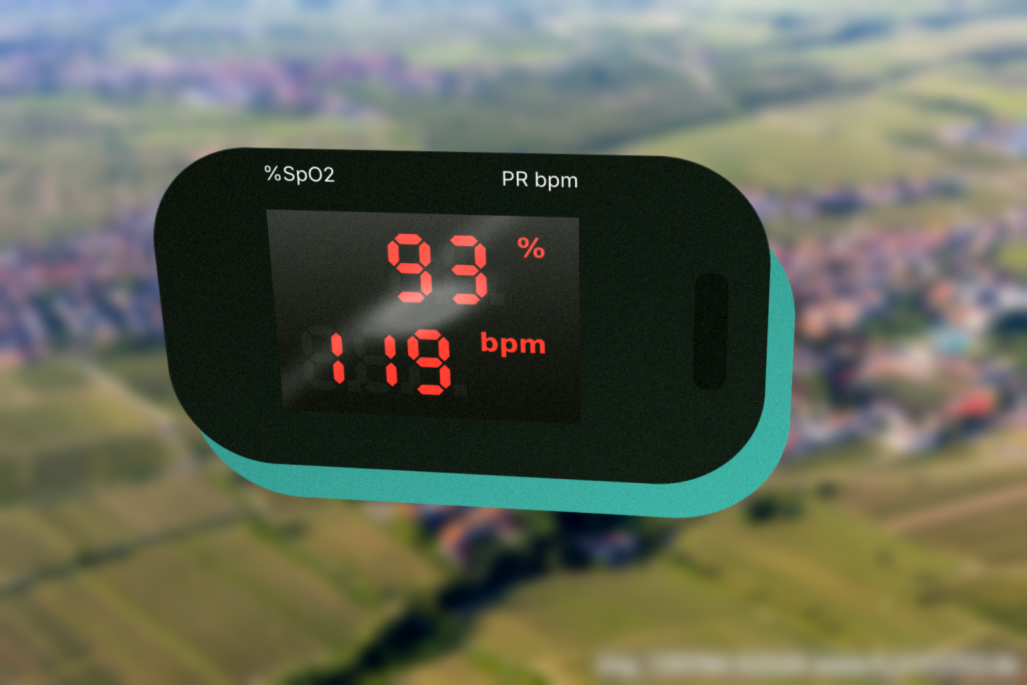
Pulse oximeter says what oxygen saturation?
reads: 93 %
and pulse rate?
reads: 119 bpm
